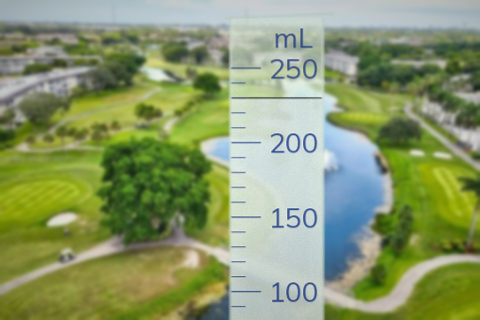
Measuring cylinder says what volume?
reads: 230 mL
